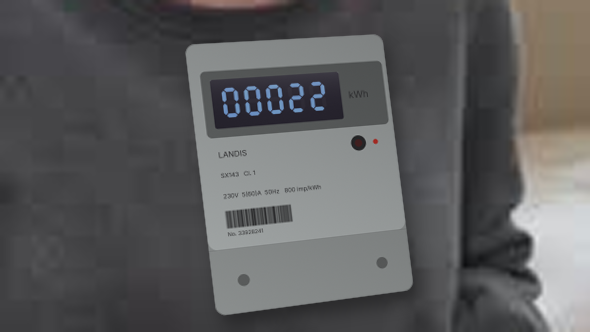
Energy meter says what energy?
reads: 22 kWh
